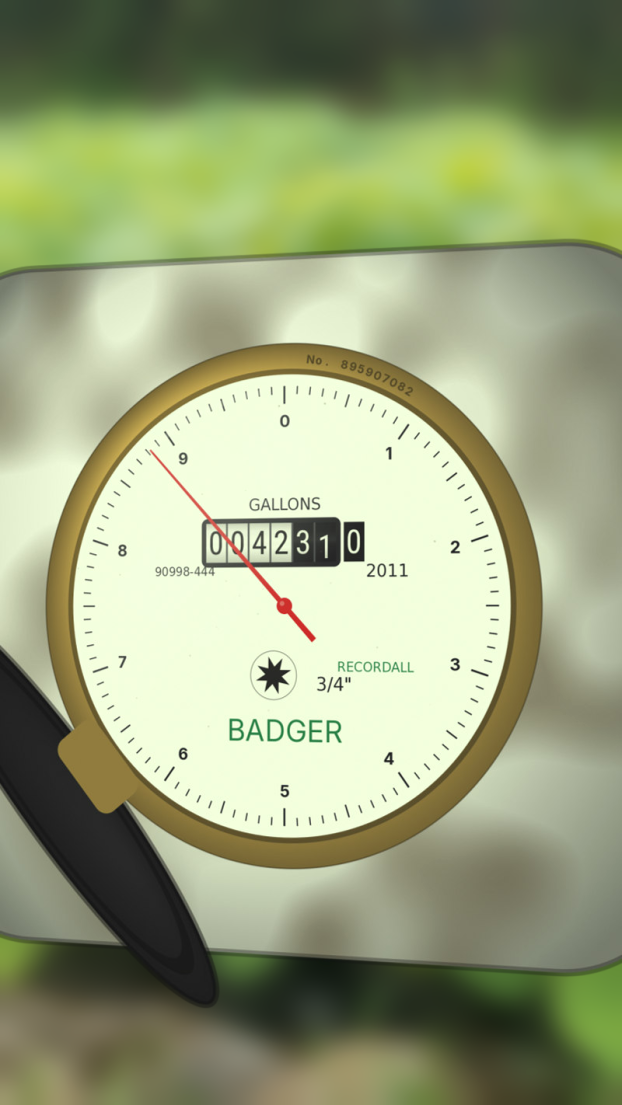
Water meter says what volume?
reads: 42308.8 gal
